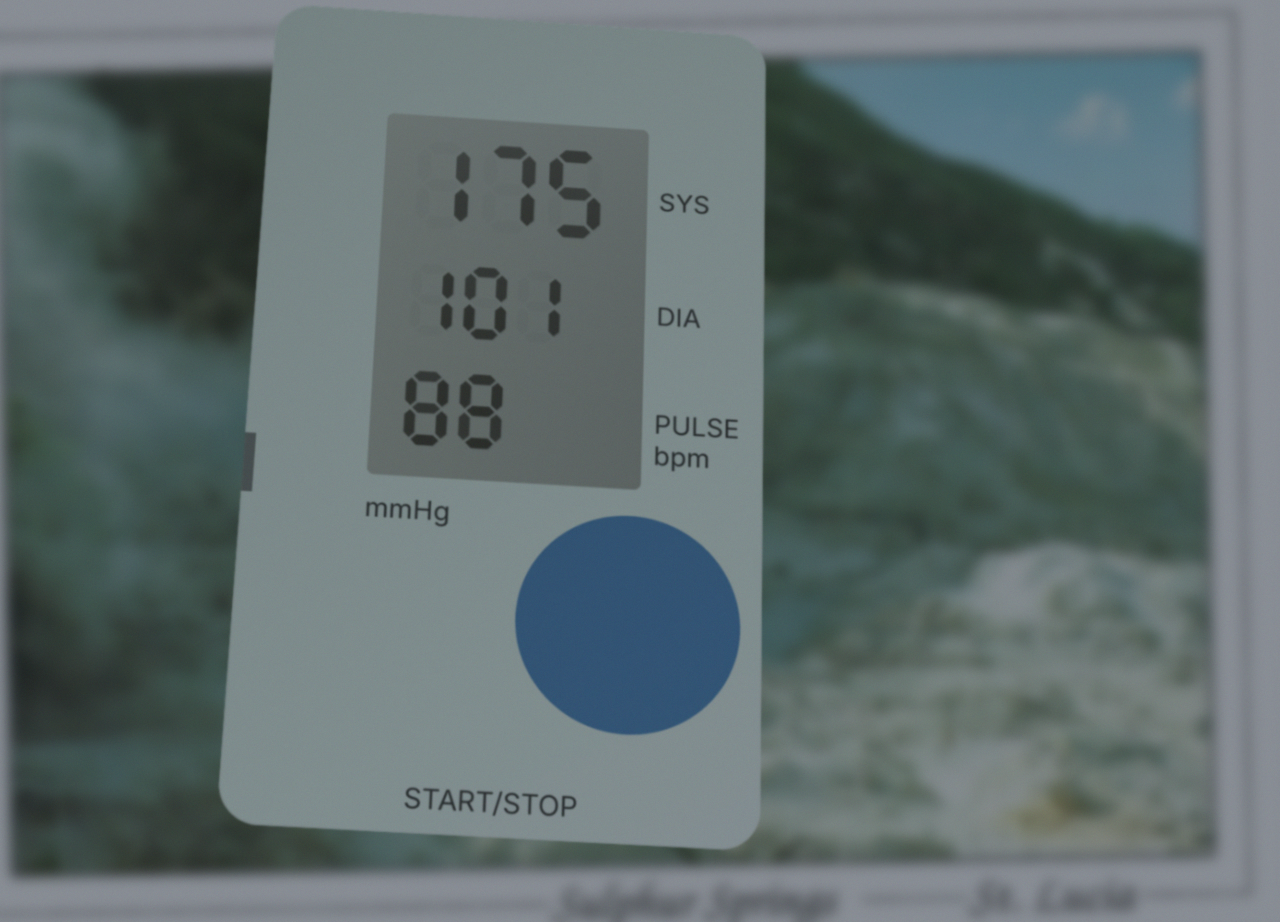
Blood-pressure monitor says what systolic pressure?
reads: 175 mmHg
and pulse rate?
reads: 88 bpm
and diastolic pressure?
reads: 101 mmHg
